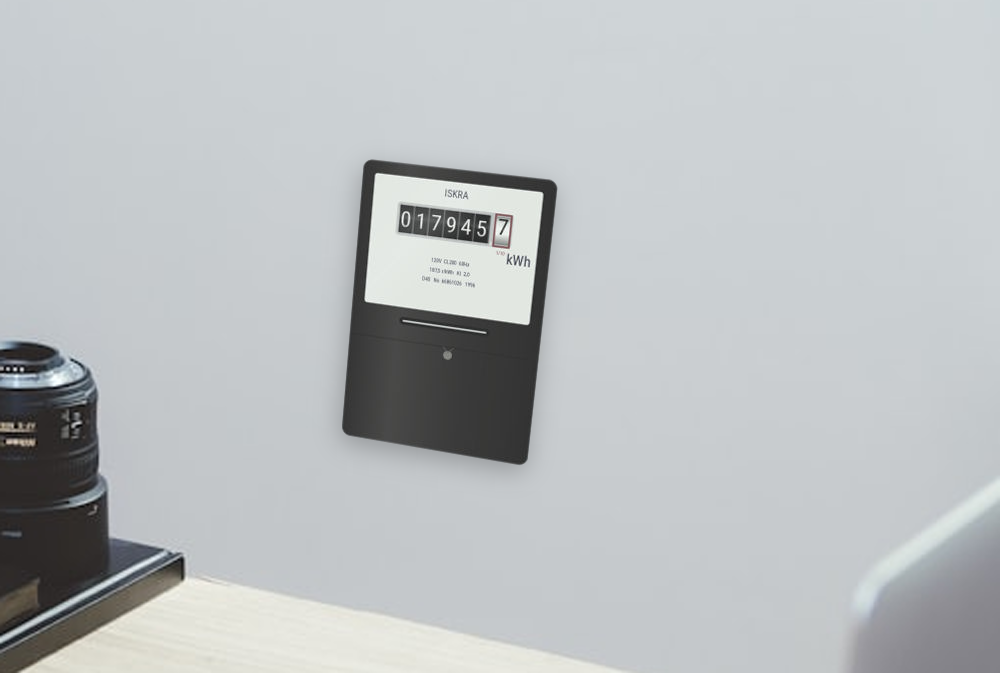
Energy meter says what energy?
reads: 17945.7 kWh
